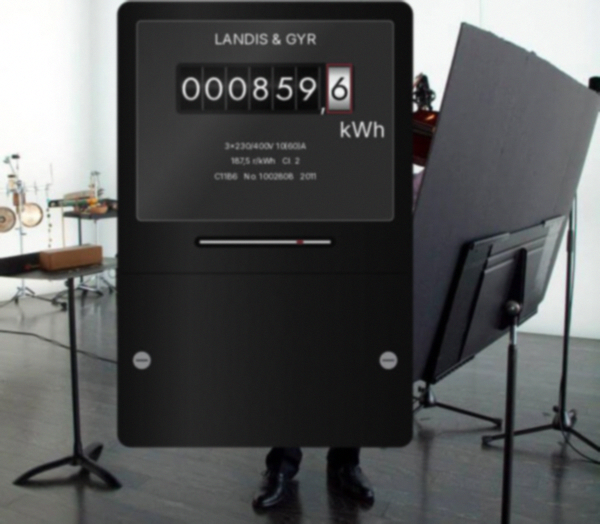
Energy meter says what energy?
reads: 859.6 kWh
